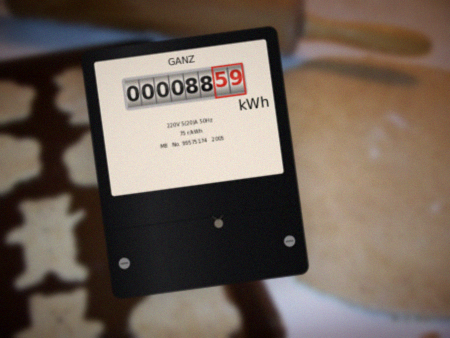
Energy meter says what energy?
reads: 88.59 kWh
